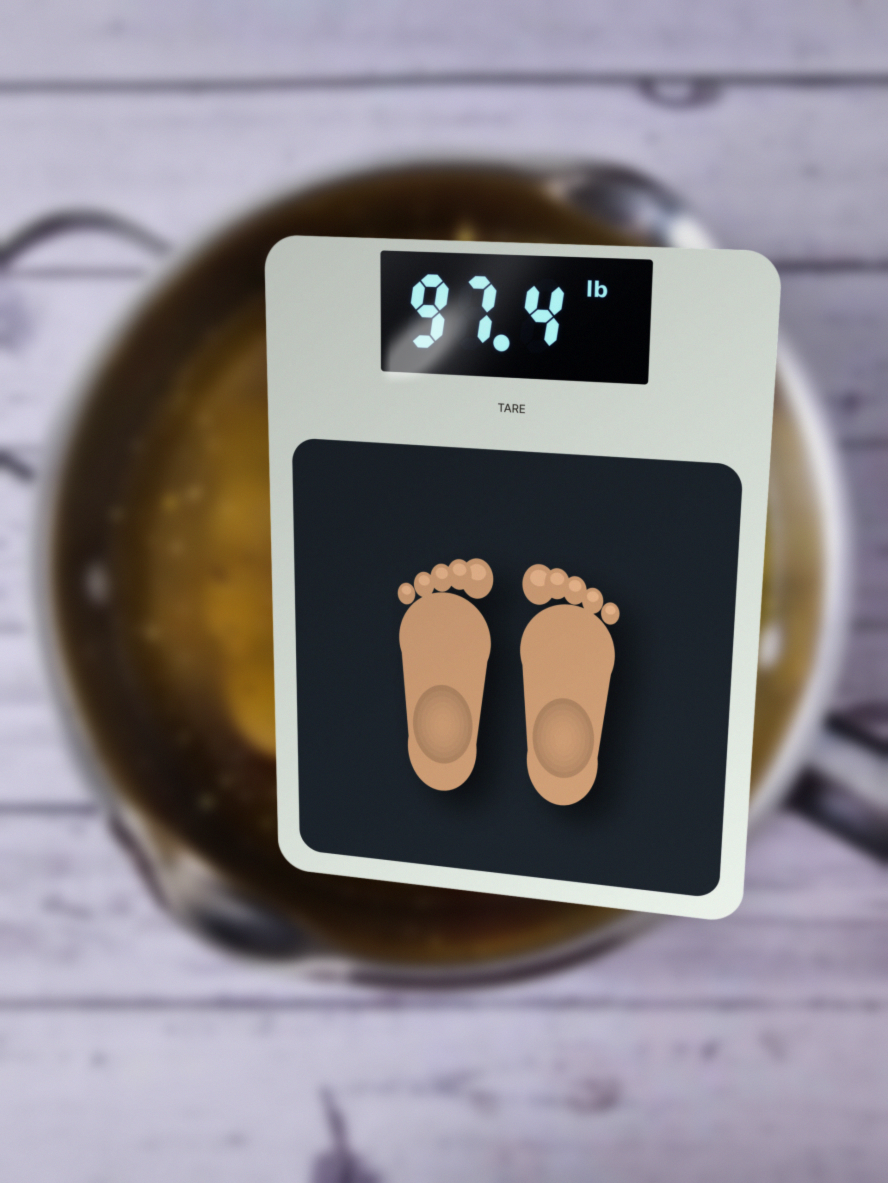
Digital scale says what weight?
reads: 97.4 lb
